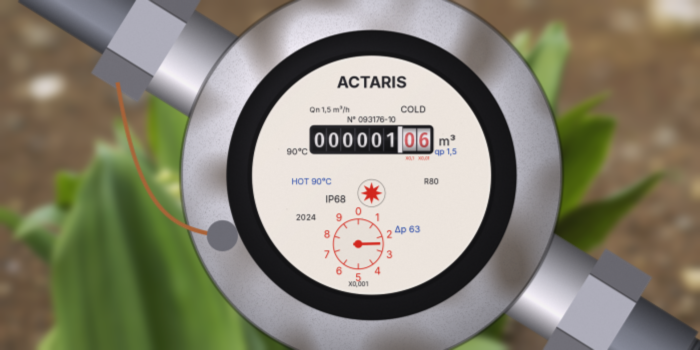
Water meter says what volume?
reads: 1.062 m³
